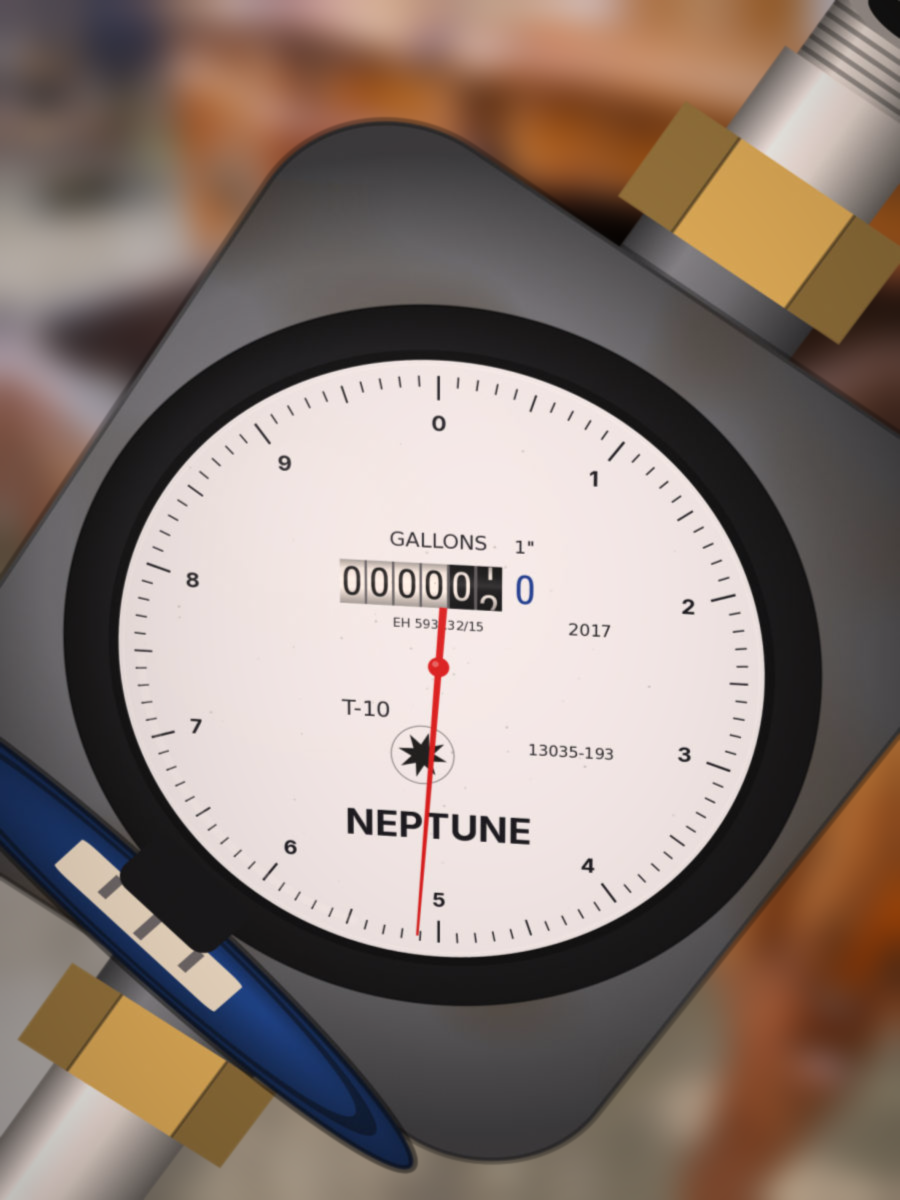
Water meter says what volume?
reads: 15.1 gal
